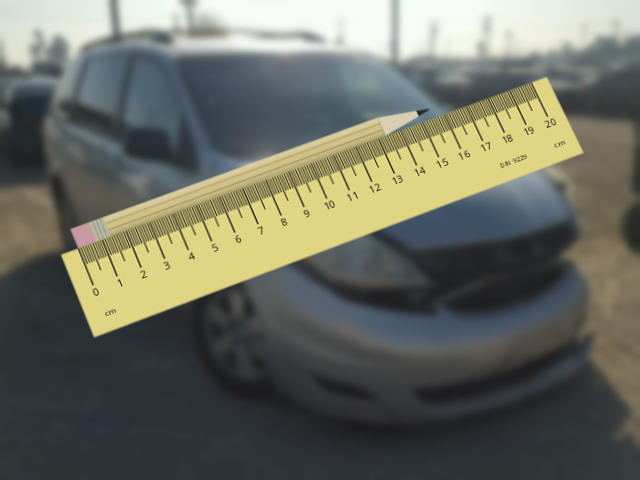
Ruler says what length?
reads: 15.5 cm
